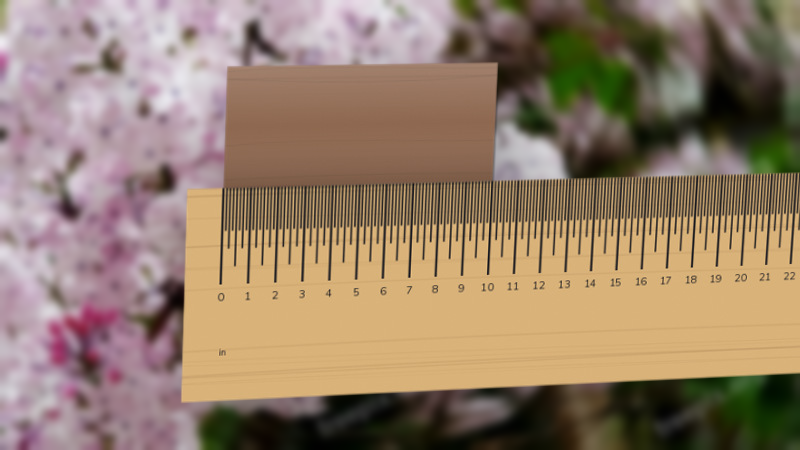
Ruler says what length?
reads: 10 in
